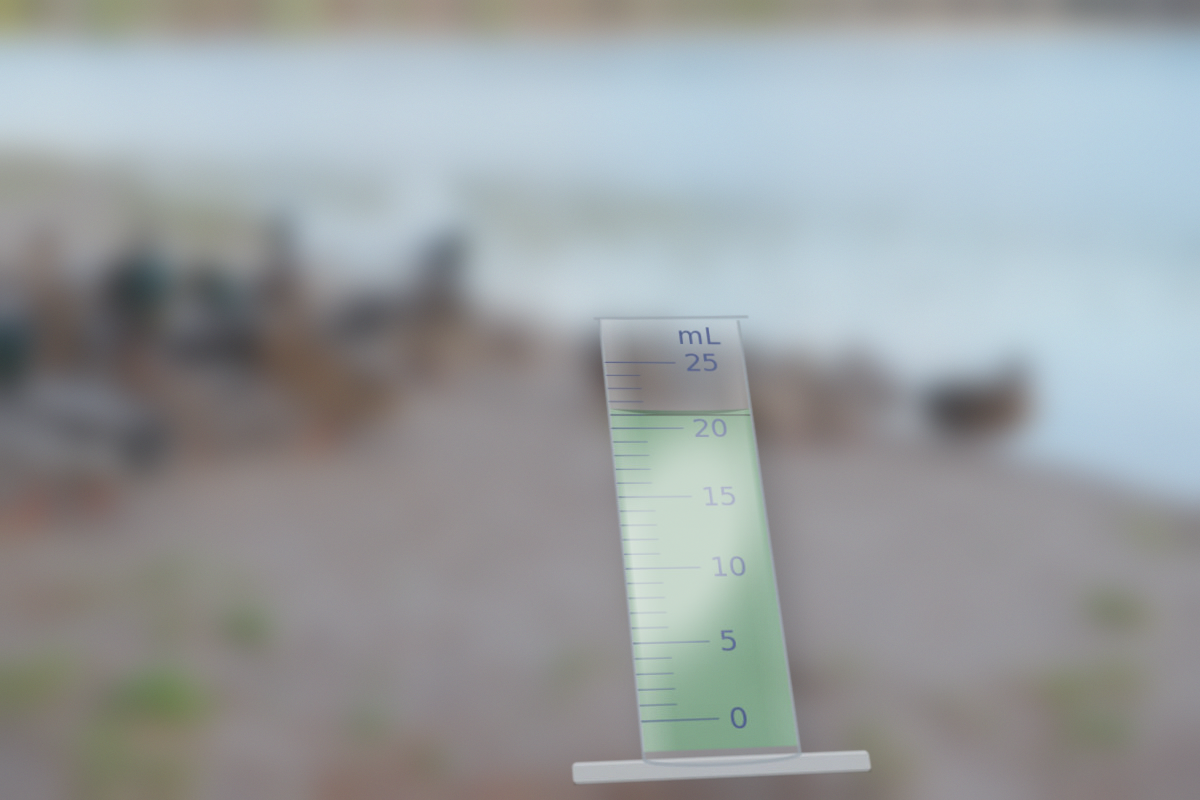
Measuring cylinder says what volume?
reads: 21 mL
